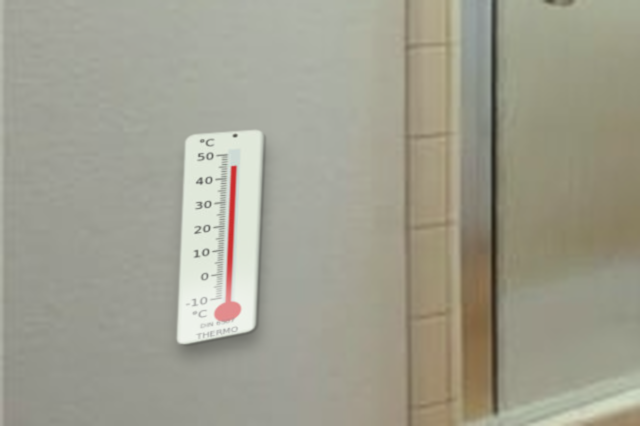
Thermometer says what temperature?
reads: 45 °C
